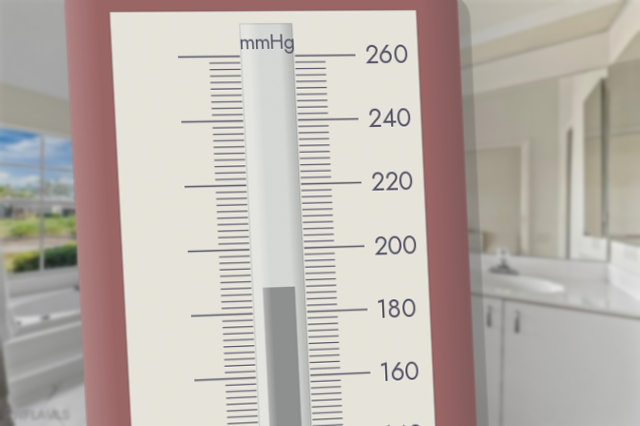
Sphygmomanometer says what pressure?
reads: 188 mmHg
